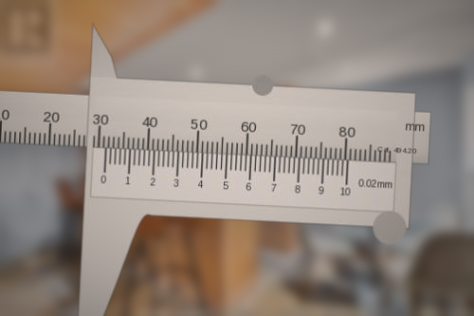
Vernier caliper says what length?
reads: 31.5 mm
